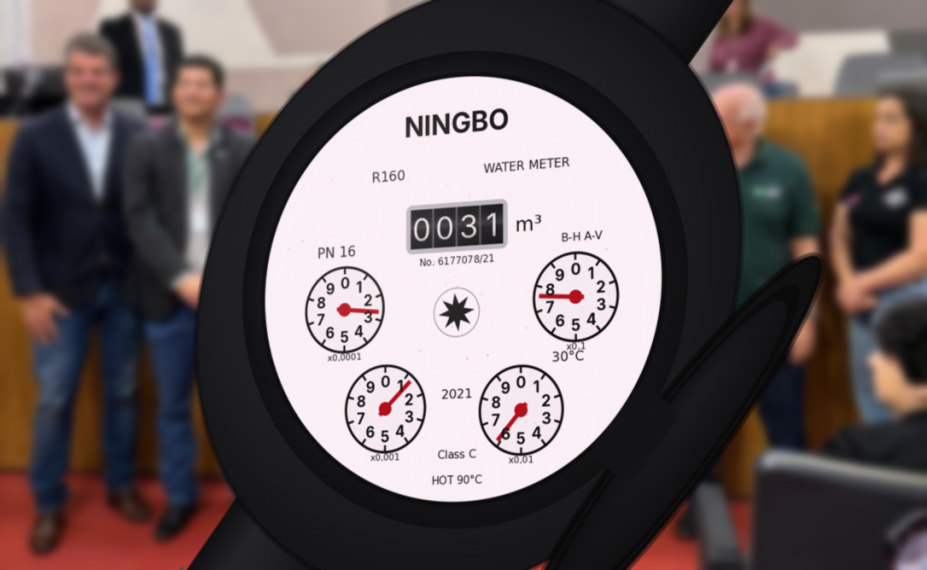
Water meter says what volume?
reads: 31.7612 m³
